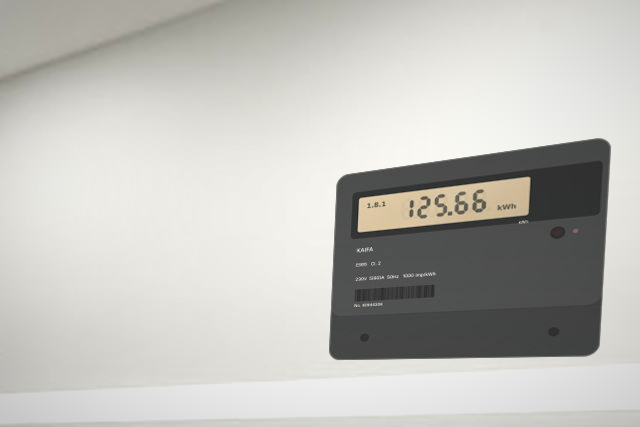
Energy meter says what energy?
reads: 125.66 kWh
